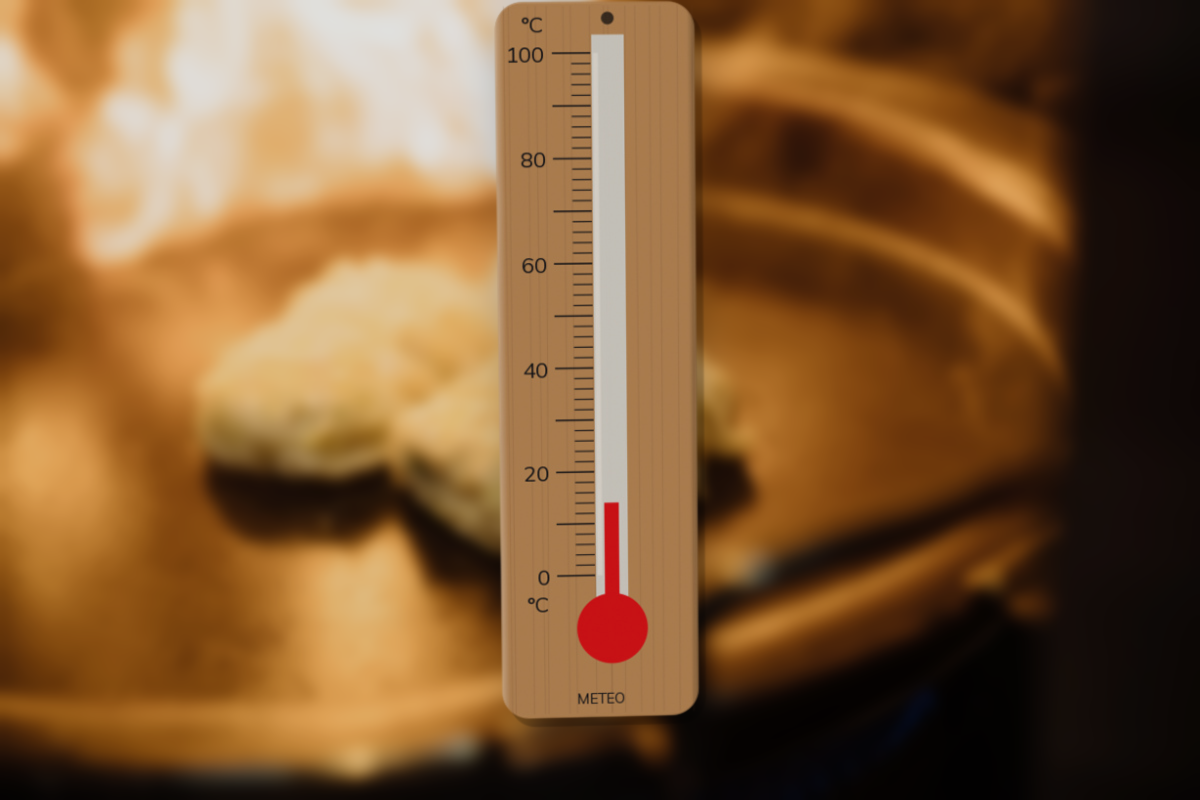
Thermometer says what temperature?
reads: 14 °C
